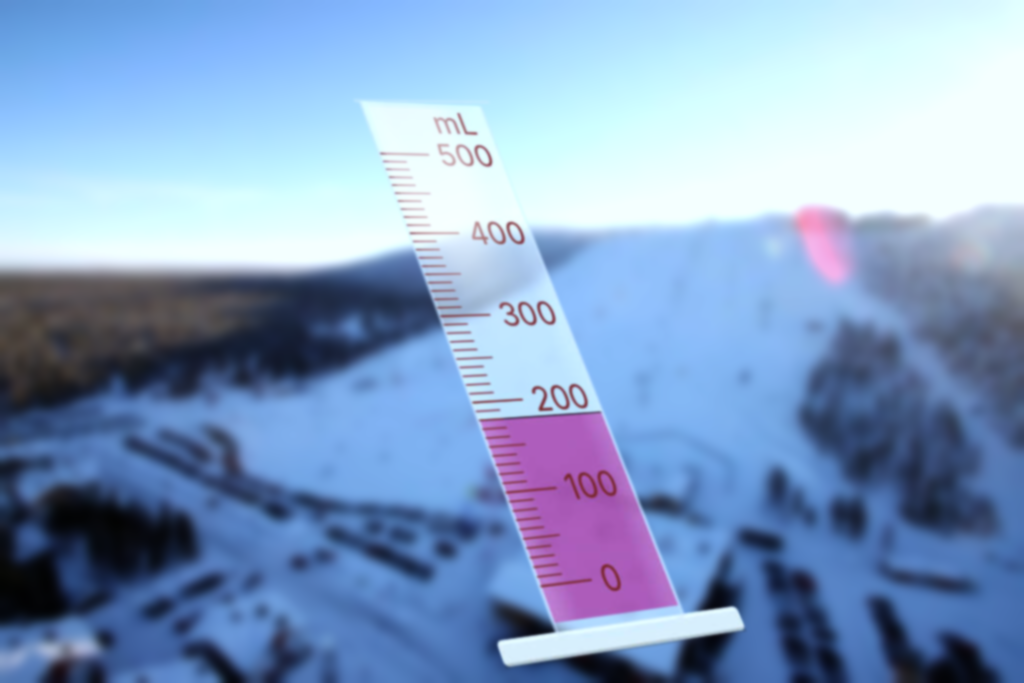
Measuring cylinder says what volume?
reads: 180 mL
